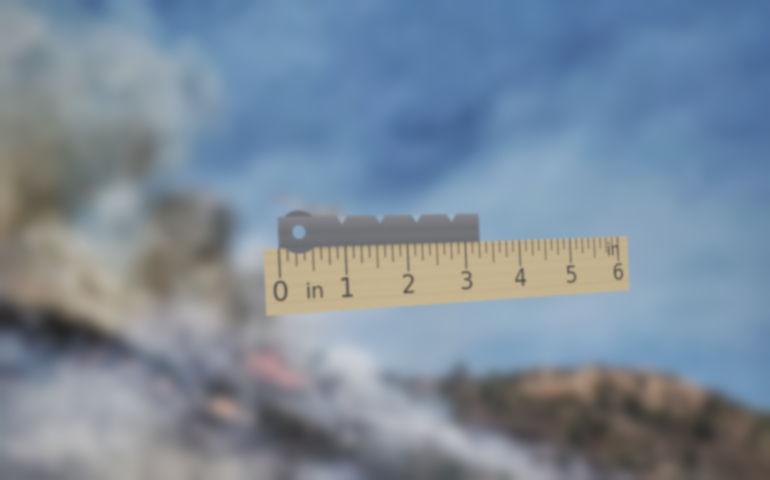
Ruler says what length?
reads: 3.25 in
